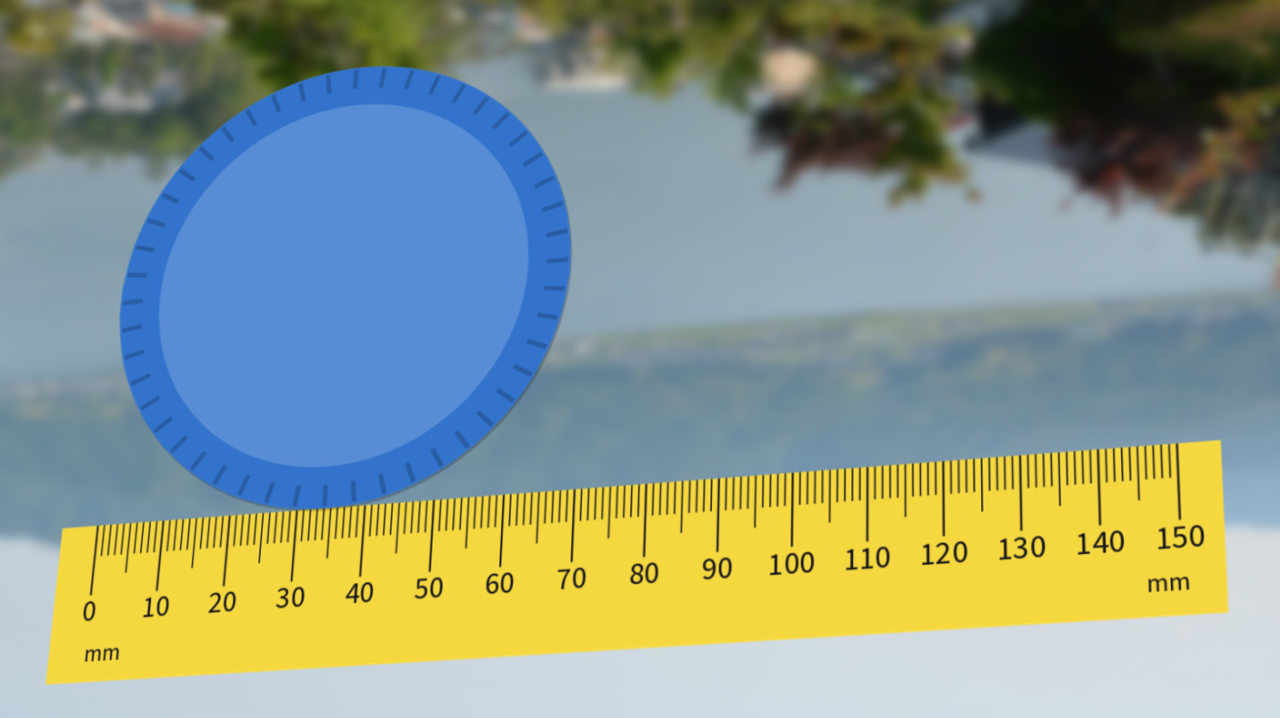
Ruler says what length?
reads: 68 mm
